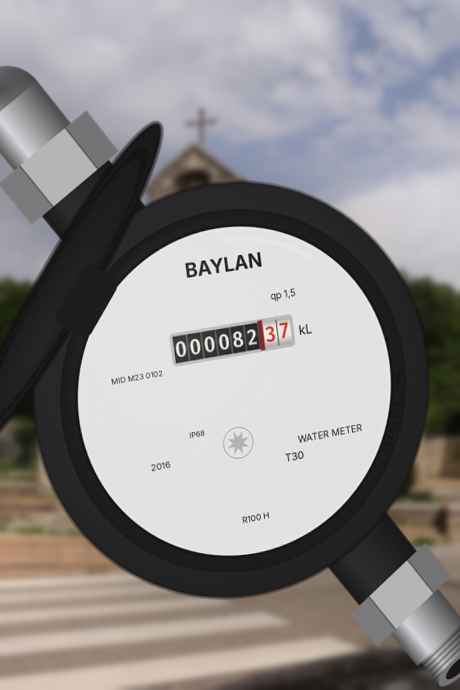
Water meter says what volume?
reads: 82.37 kL
